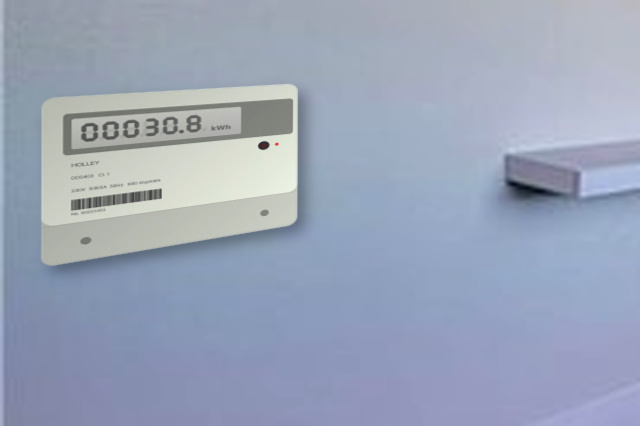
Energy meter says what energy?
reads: 30.8 kWh
